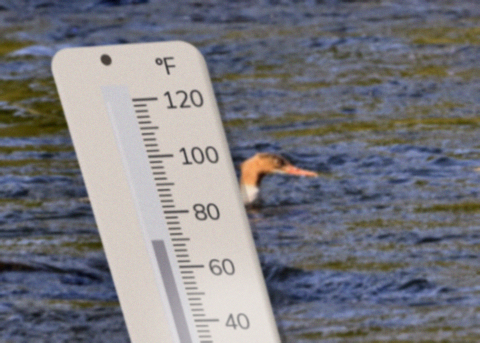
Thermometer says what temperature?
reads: 70 °F
